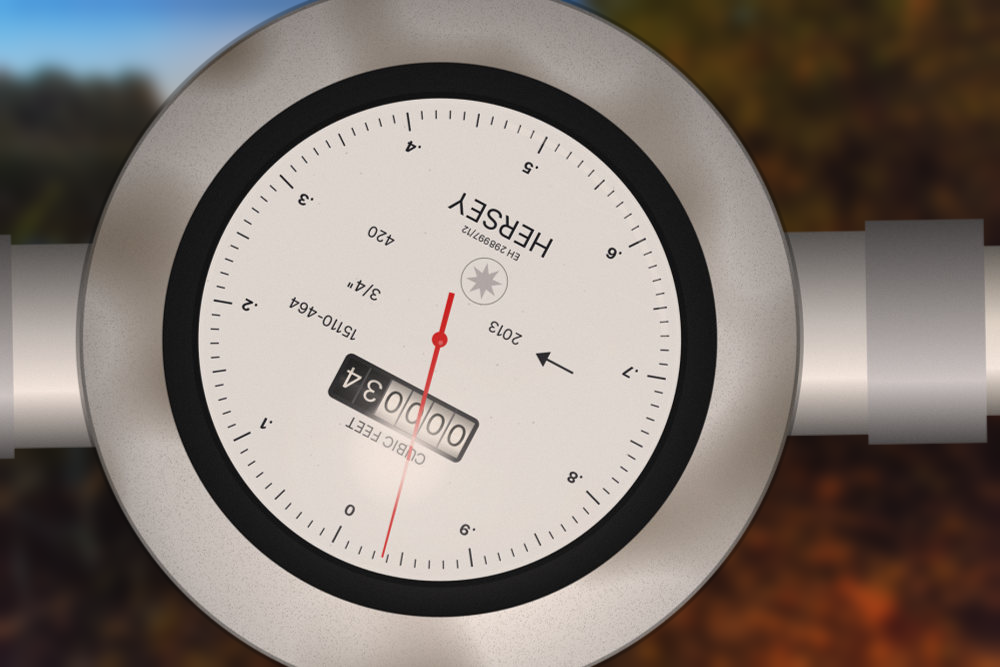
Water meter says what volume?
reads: 33.96 ft³
